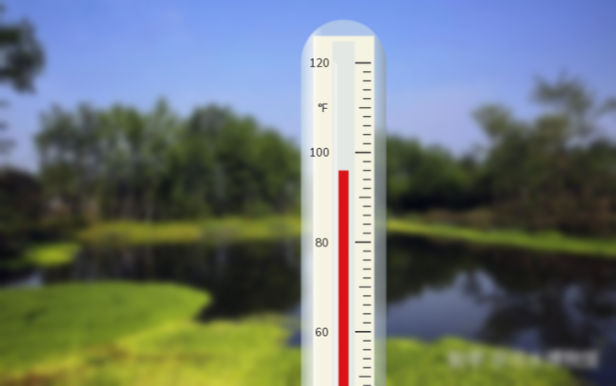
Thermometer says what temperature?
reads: 96 °F
